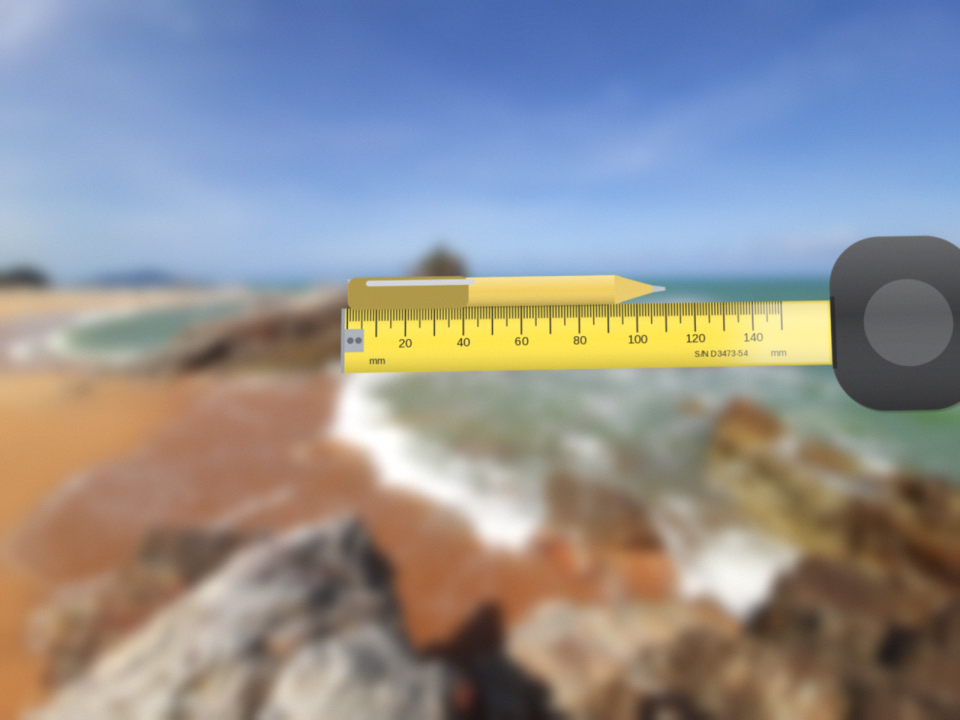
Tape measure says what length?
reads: 110 mm
